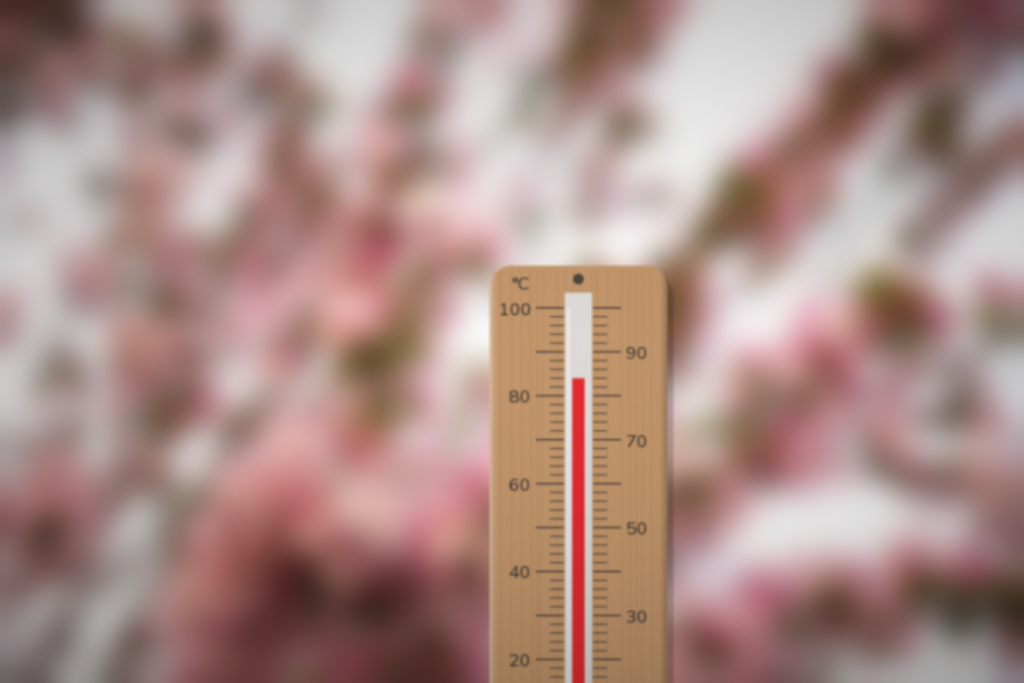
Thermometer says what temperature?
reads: 84 °C
